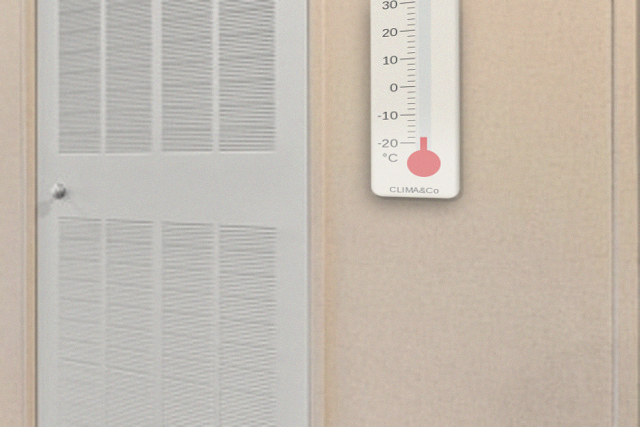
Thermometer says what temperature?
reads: -18 °C
